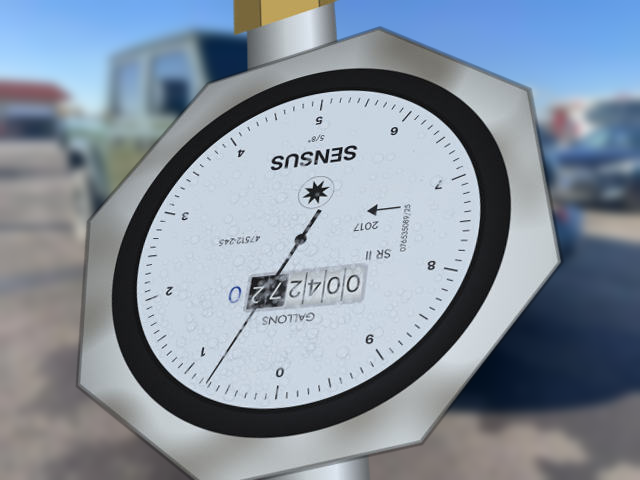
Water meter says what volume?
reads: 42720.7 gal
